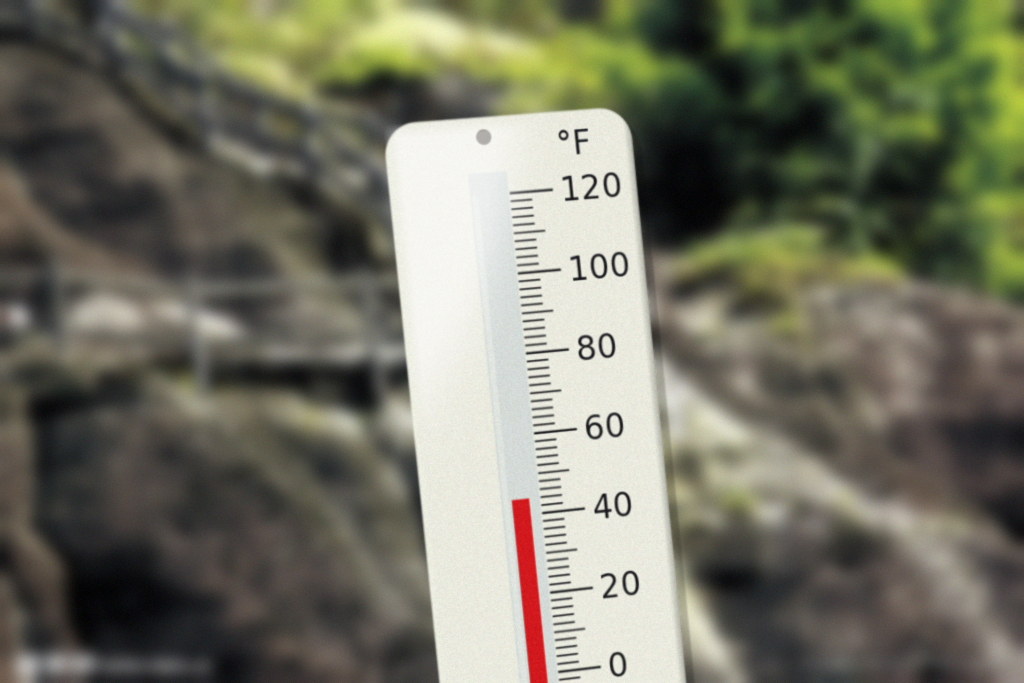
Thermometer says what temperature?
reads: 44 °F
